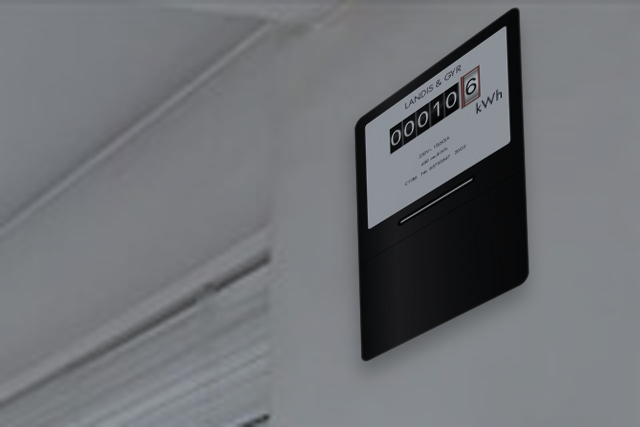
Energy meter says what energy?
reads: 10.6 kWh
